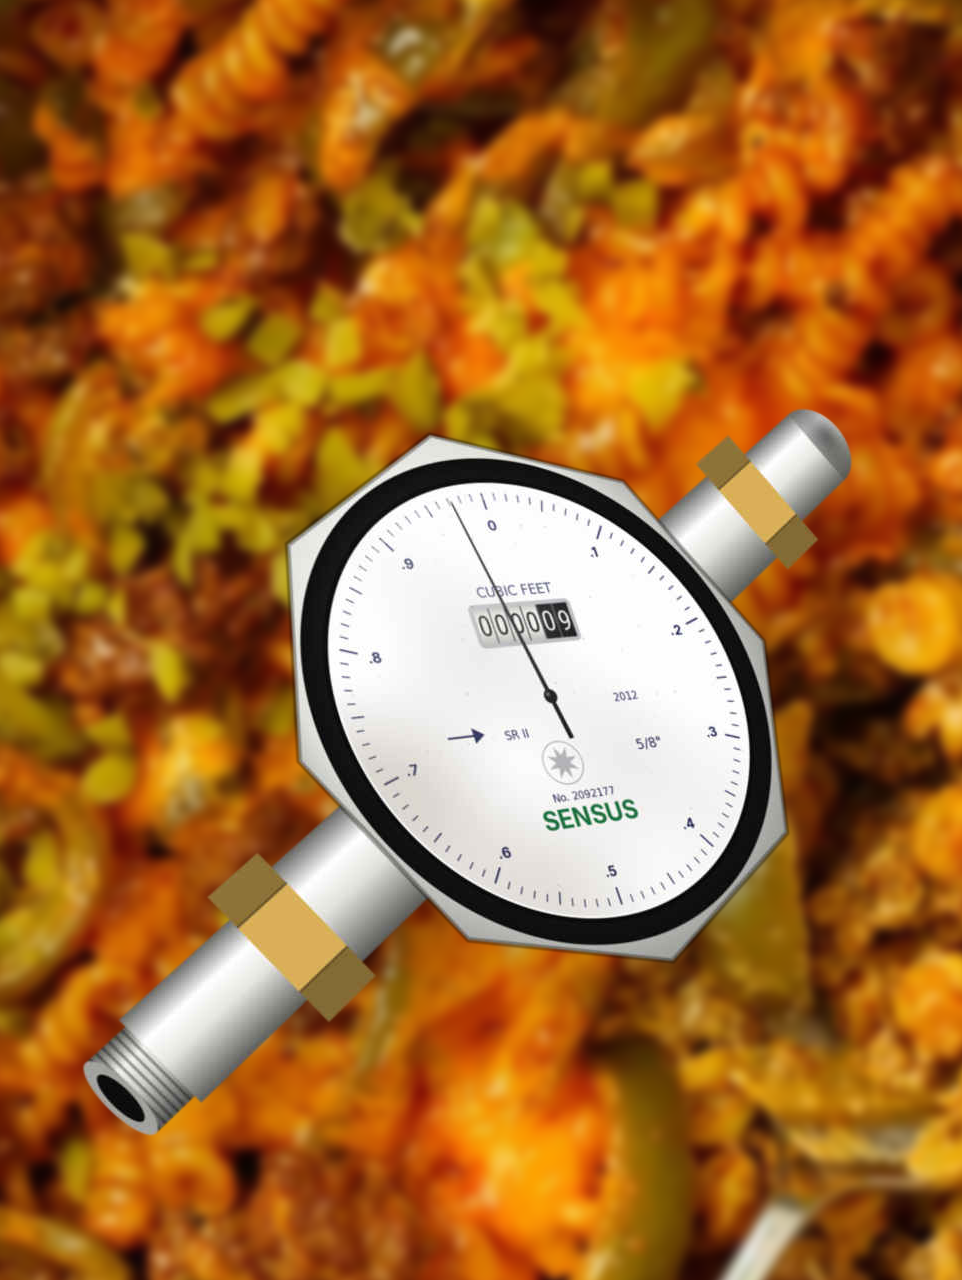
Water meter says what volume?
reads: 8.97 ft³
